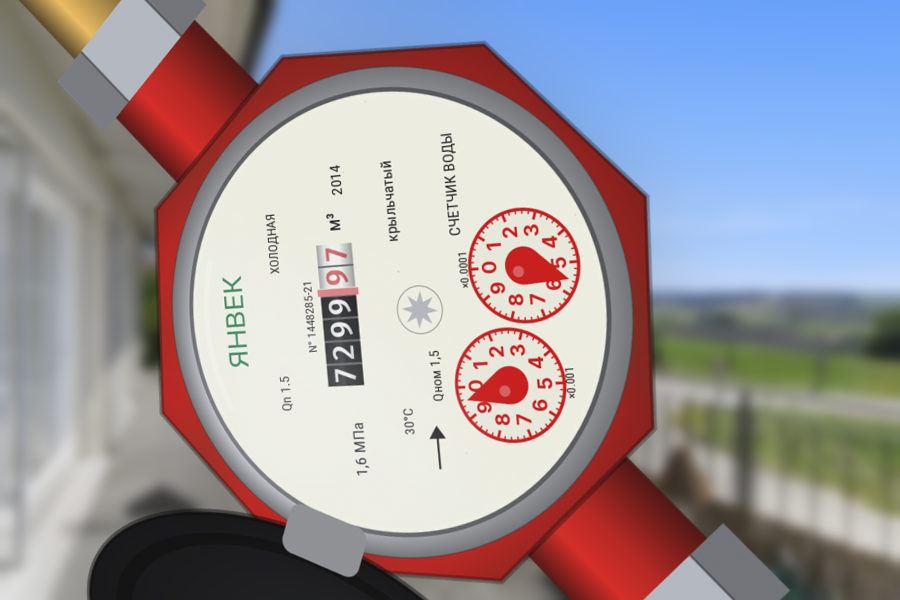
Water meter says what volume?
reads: 7299.9695 m³
